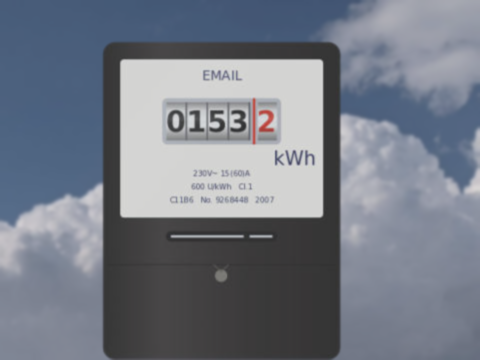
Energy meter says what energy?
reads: 153.2 kWh
